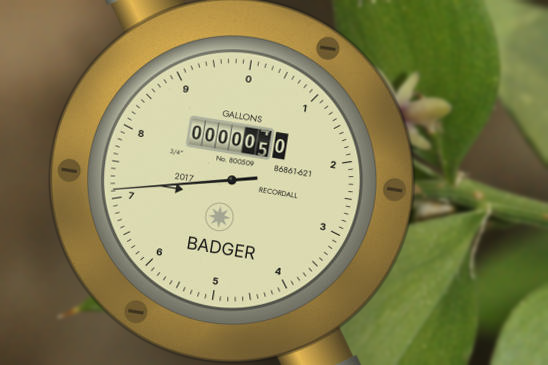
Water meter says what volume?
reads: 47.1 gal
